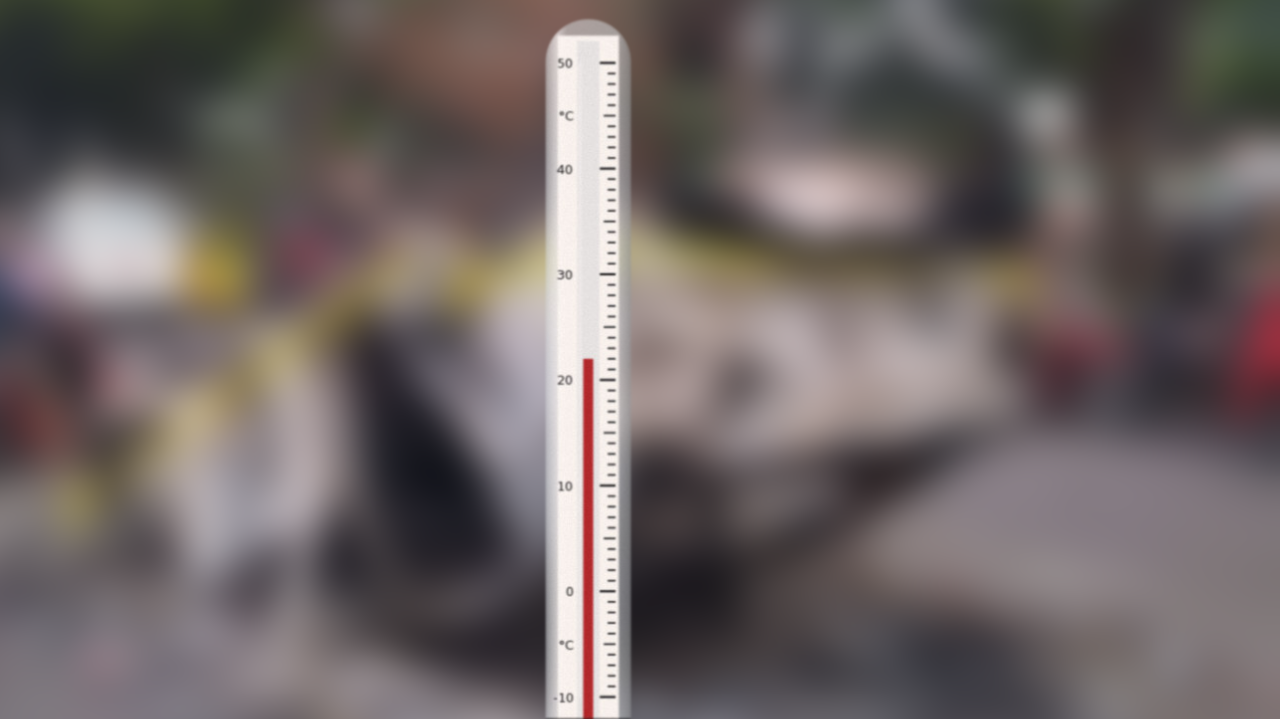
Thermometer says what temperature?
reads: 22 °C
